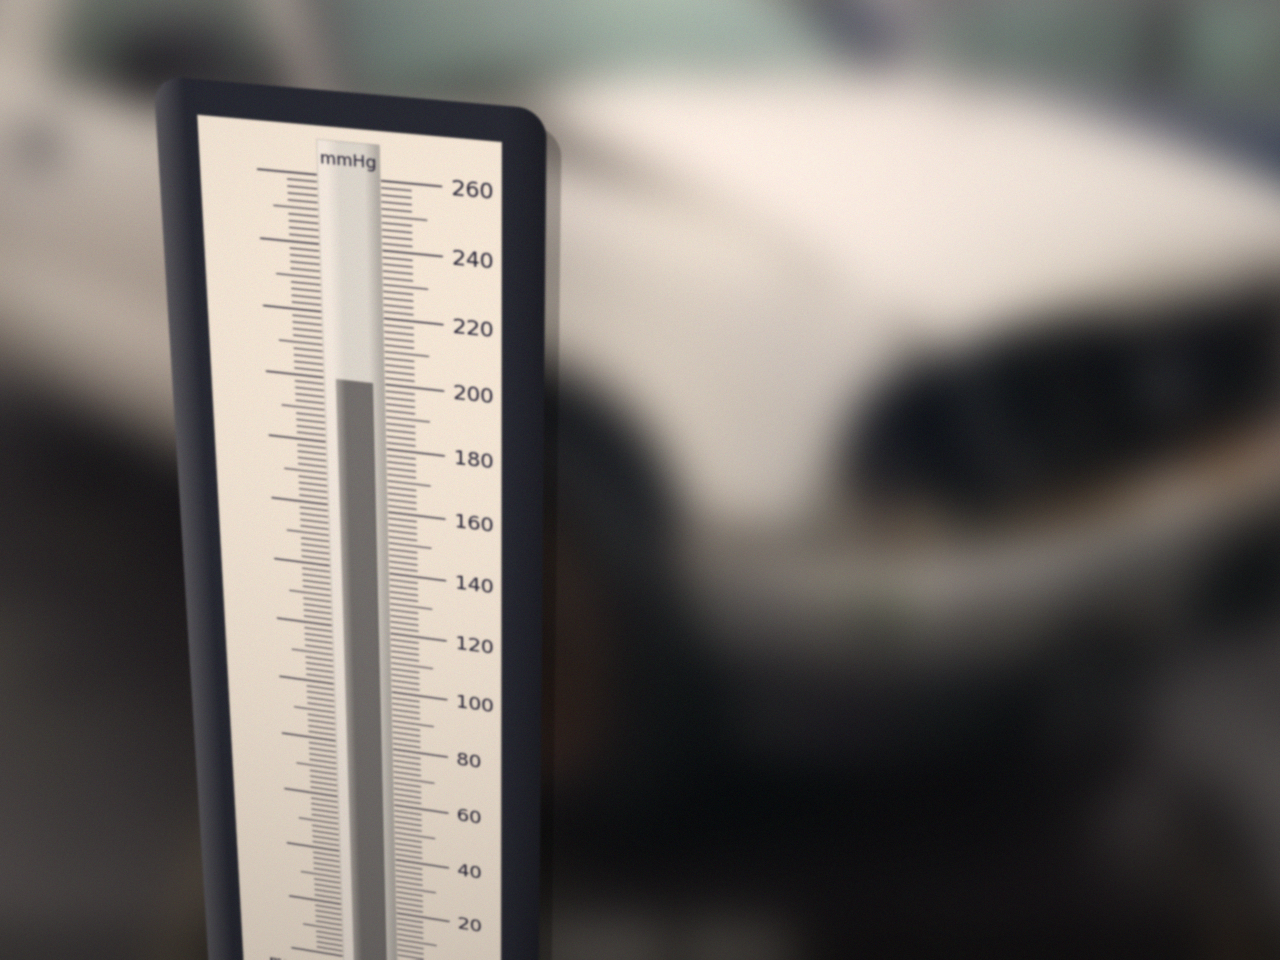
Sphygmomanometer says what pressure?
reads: 200 mmHg
